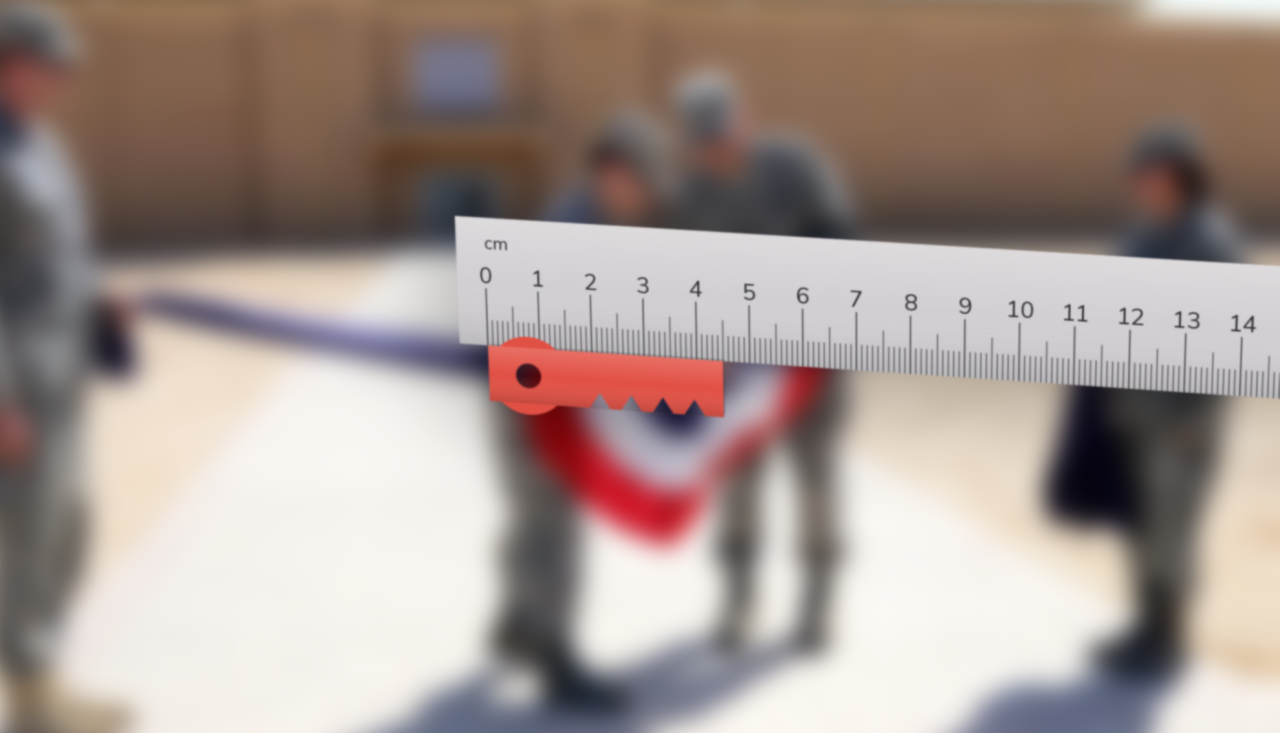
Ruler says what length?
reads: 4.5 cm
